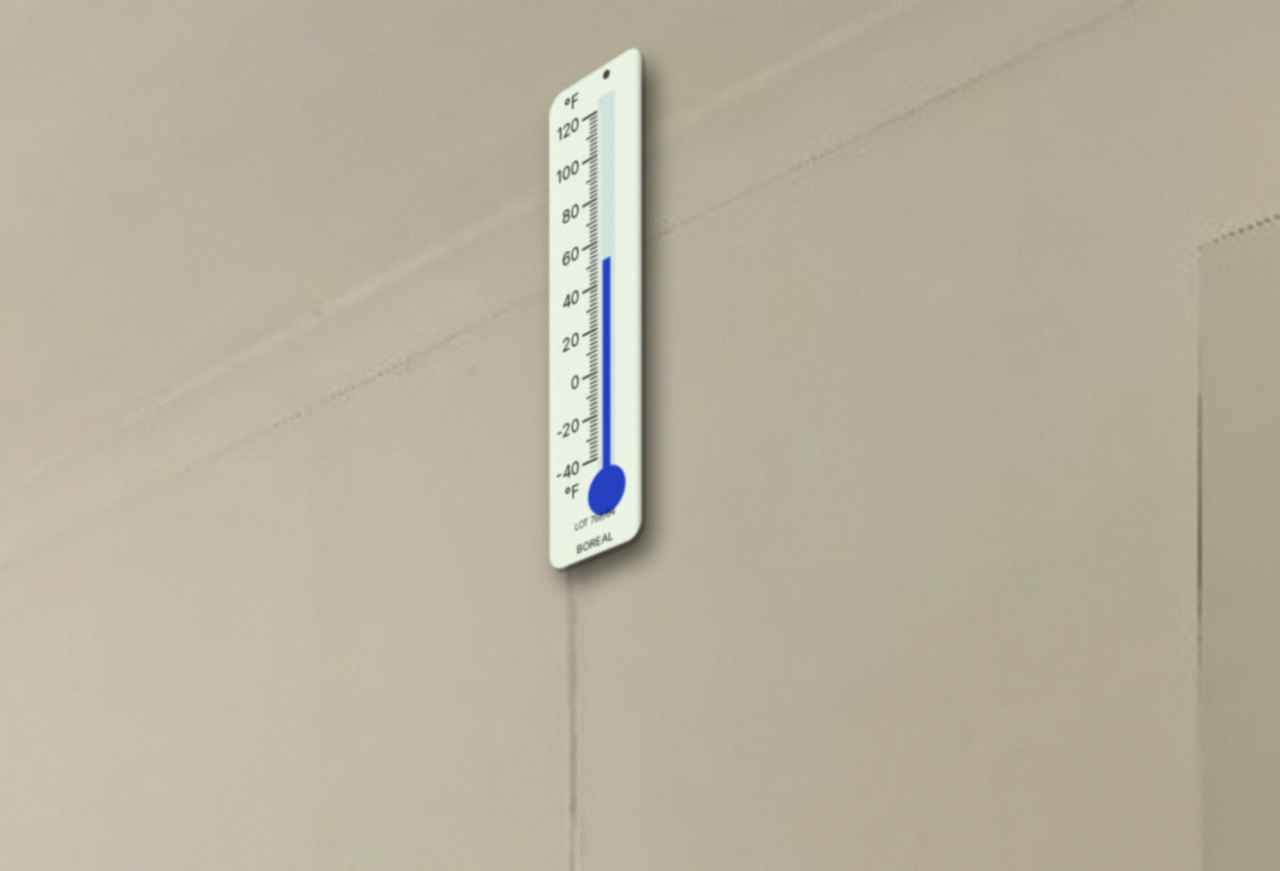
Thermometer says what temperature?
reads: 50 °F
